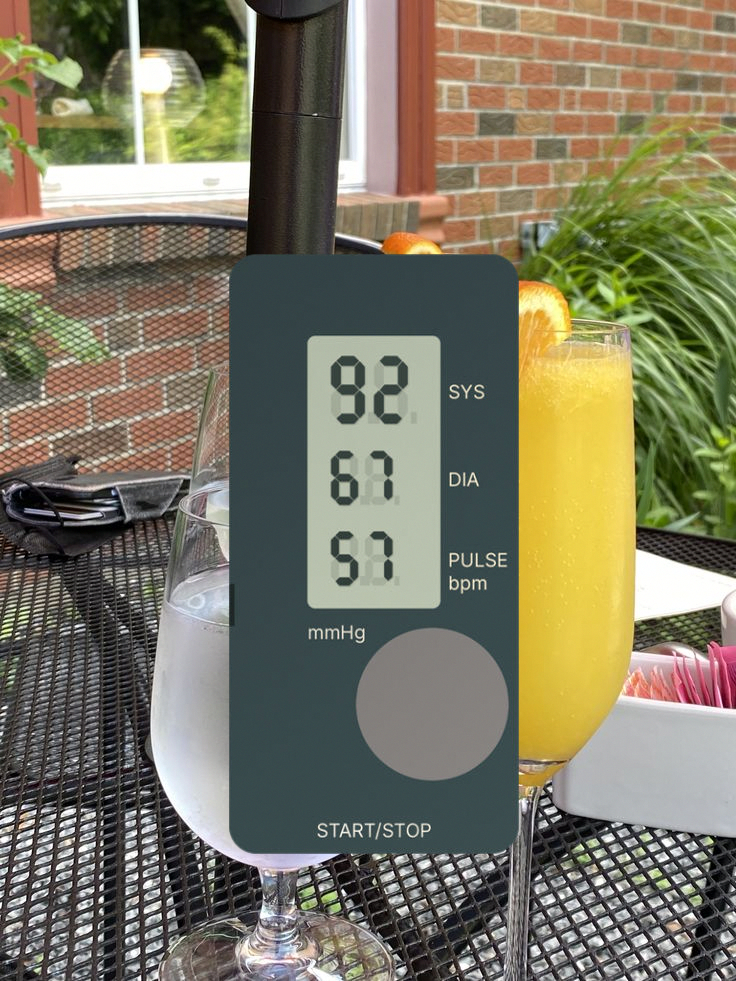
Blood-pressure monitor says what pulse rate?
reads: 57 bpm
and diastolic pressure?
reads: 67 mmHg
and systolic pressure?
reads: 92 mmHg
